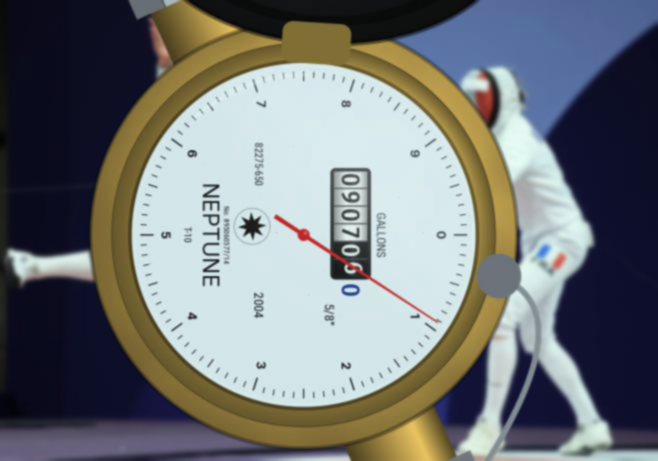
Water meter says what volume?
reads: 907060.9 gal
